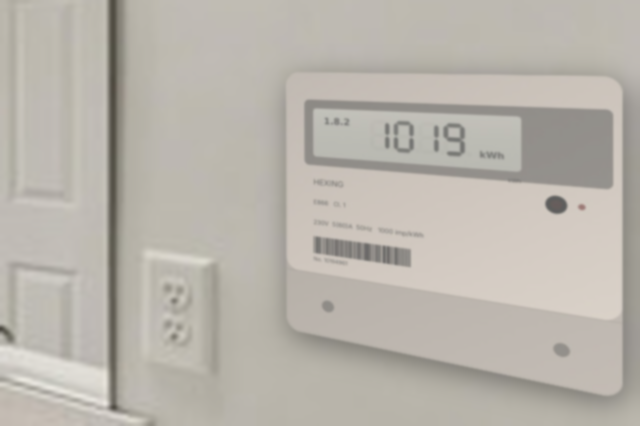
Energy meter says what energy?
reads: 1019 kWh
